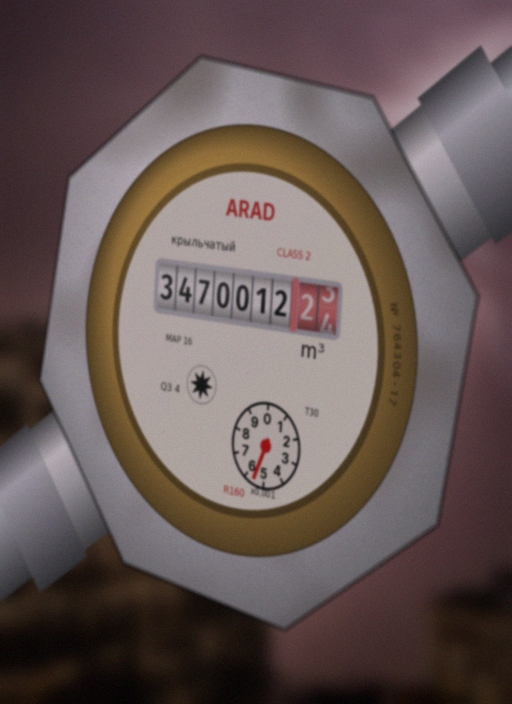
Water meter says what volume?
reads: 3470012.235 m³
